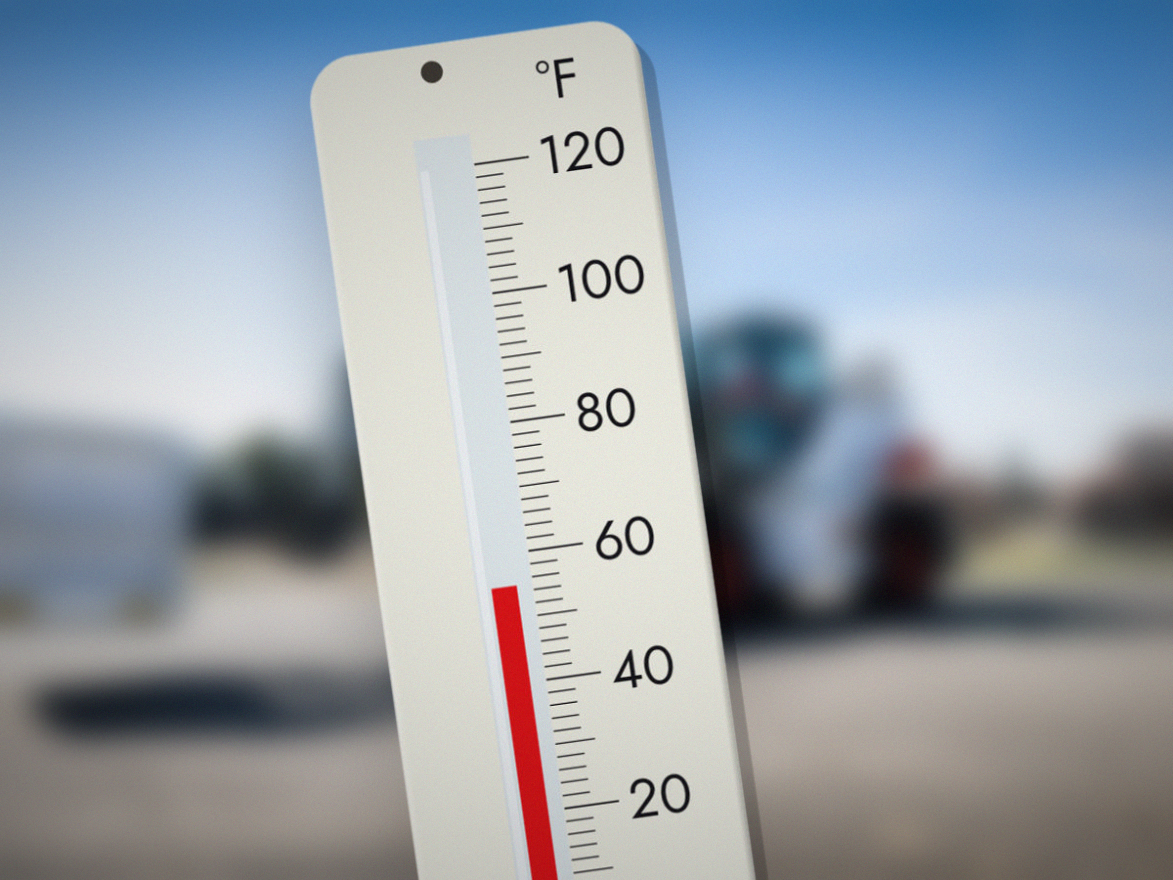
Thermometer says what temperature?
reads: 55 °F
